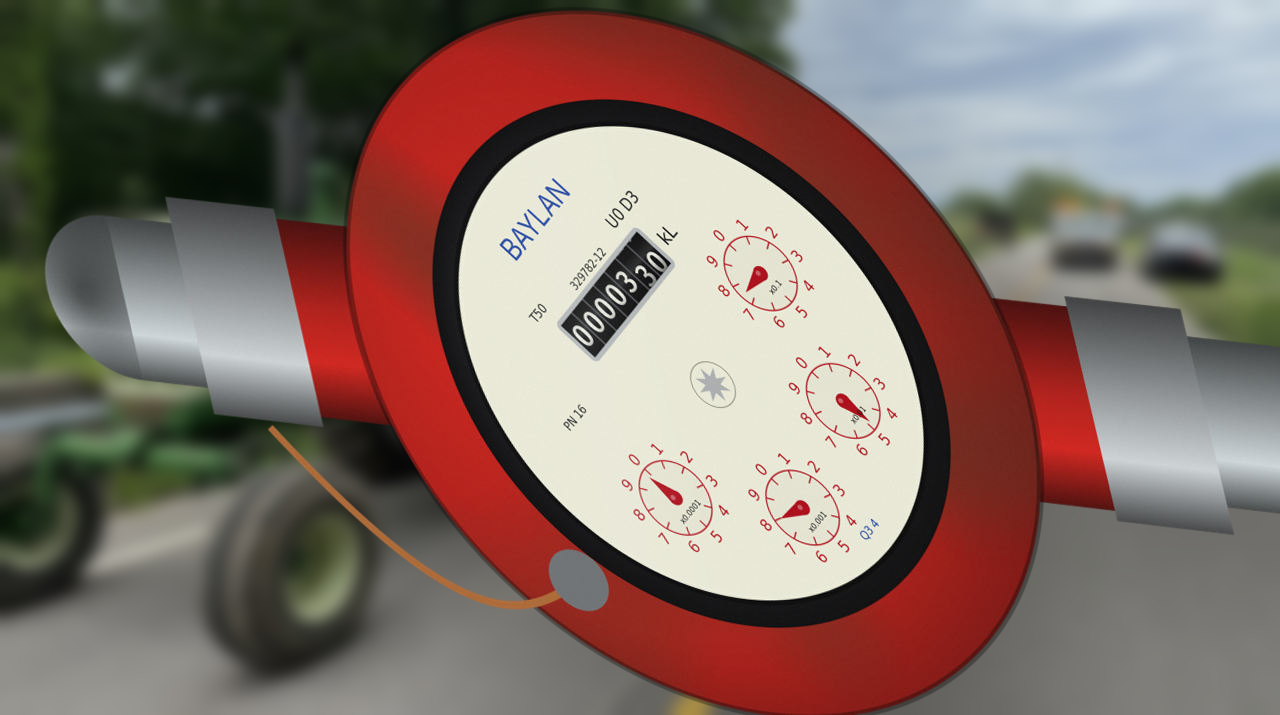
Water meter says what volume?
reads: 329.7479 kL
